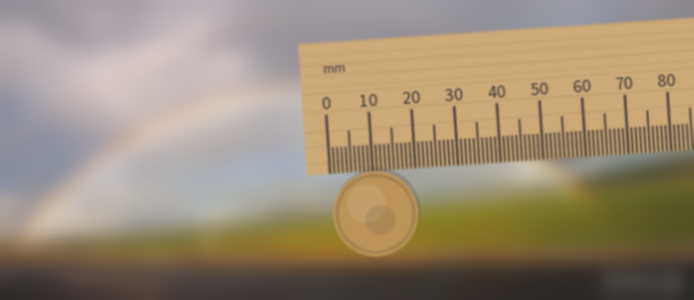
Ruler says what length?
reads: 20 mm
